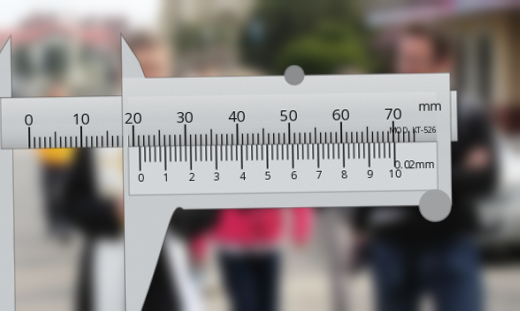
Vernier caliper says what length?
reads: 21.2 mm
